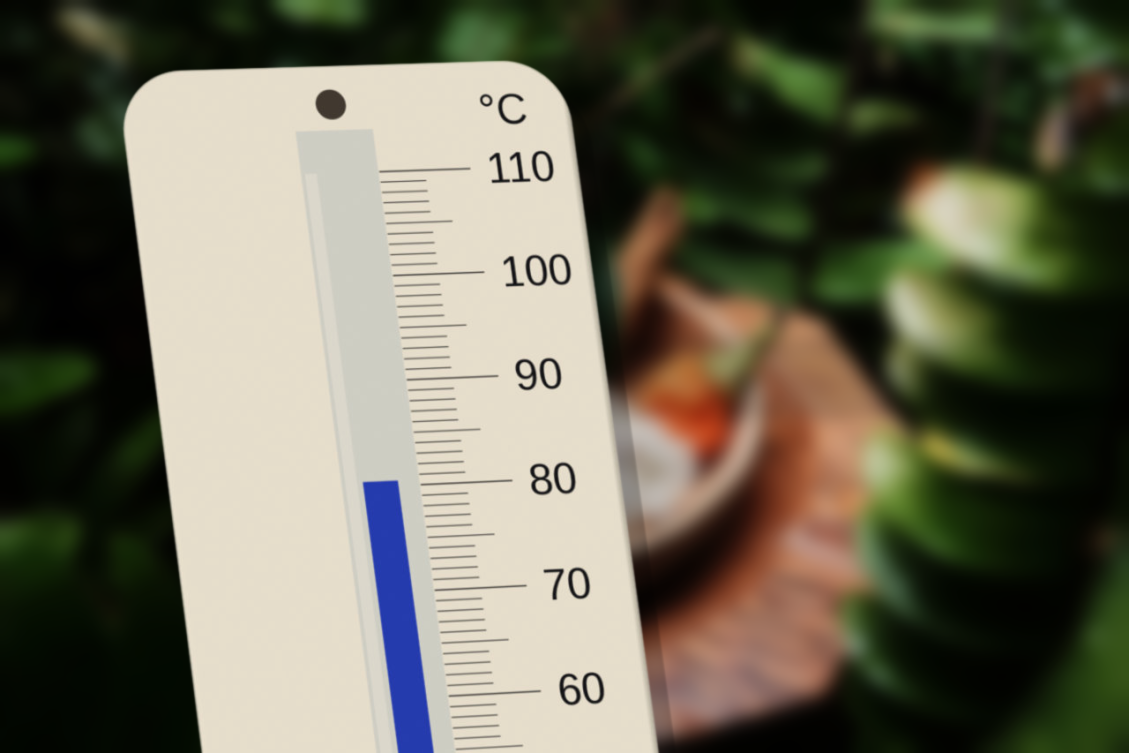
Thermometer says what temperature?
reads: 80.5 °C
